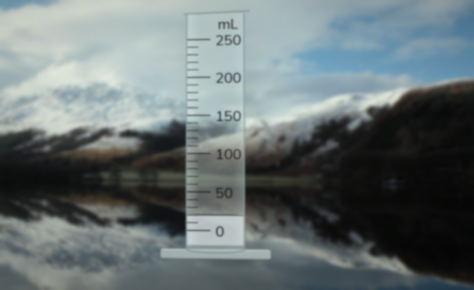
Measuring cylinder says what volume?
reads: 20 mL
